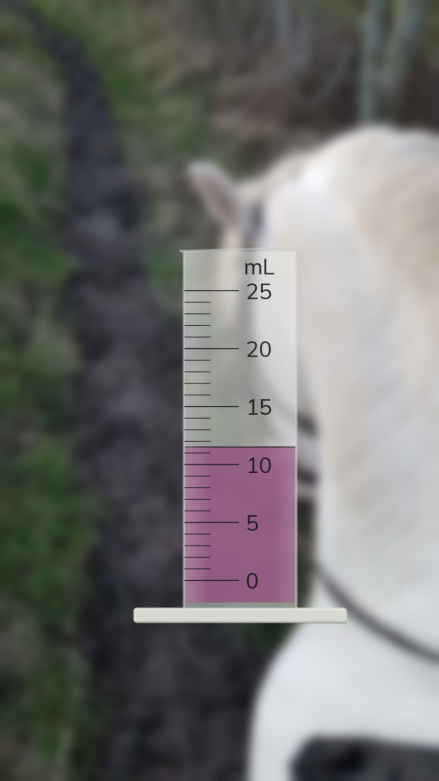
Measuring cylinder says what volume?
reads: 11.5 mL
